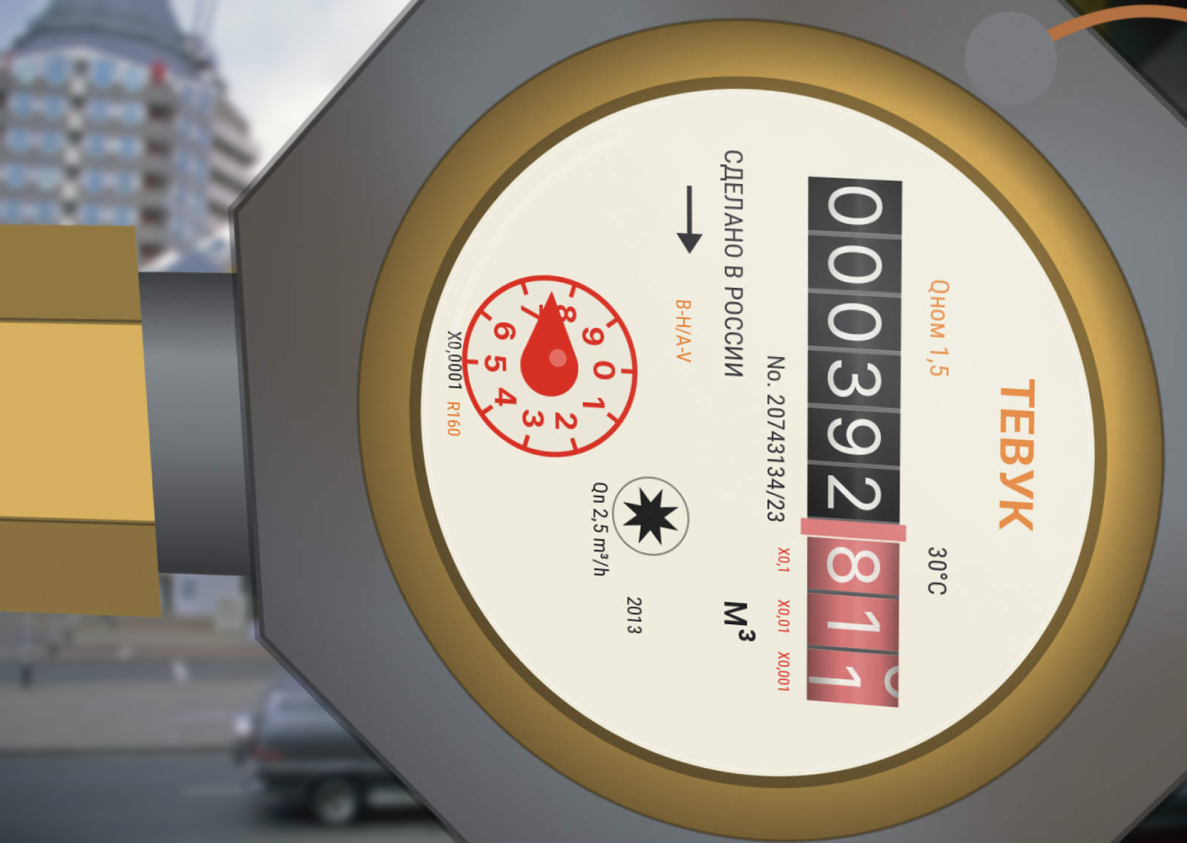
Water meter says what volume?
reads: 392.8107 m³
